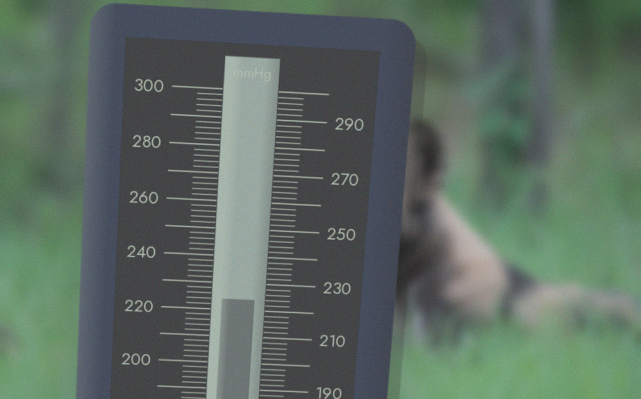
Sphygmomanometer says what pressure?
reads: 224 mmHg
